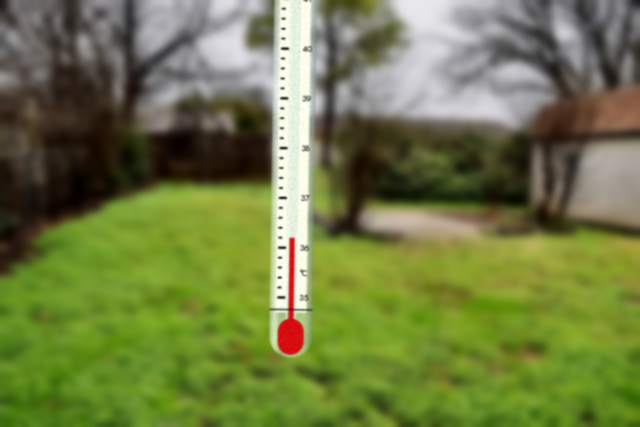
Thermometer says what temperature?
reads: 36.2 °C
